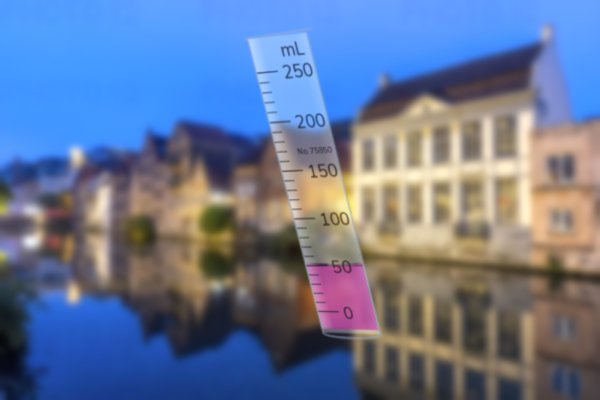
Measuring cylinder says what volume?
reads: 50 mL
